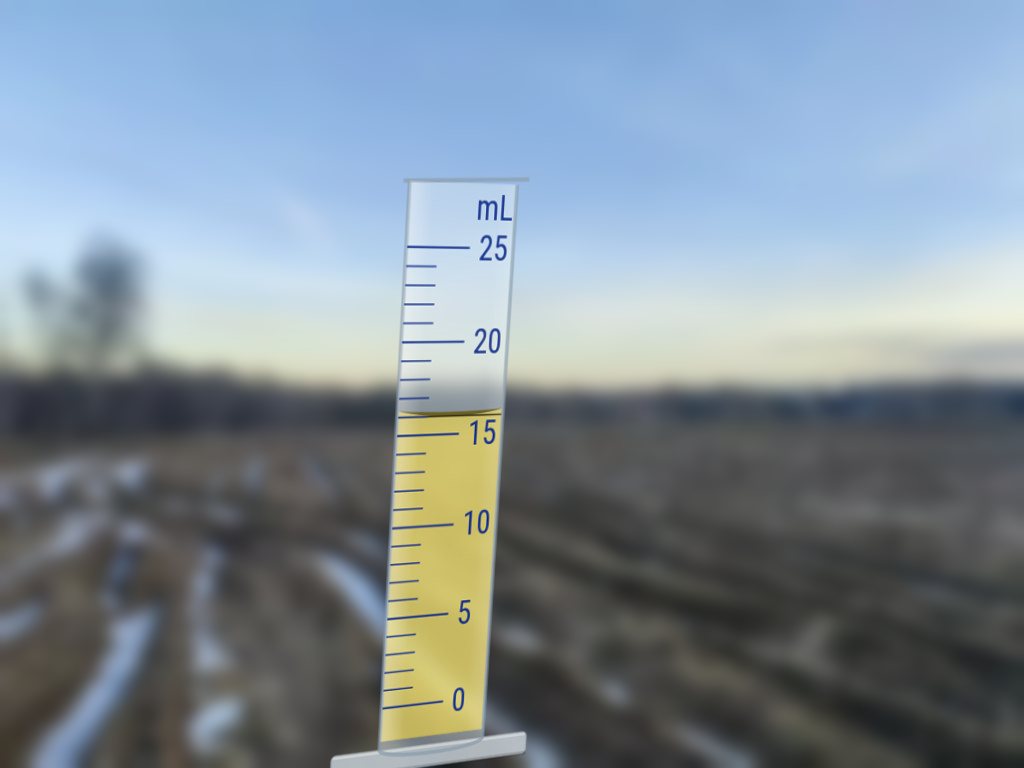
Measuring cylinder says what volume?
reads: 16 mL
